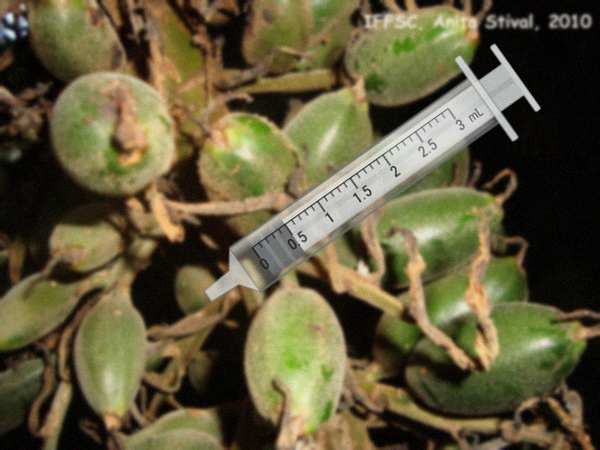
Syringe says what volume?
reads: 0 mL
